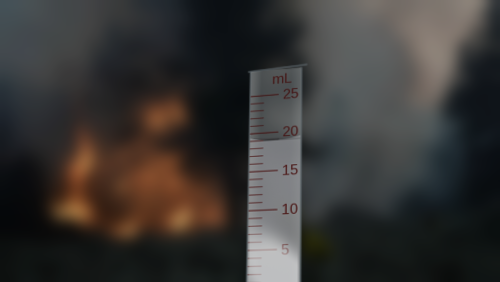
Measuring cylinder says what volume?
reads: 19 mL
